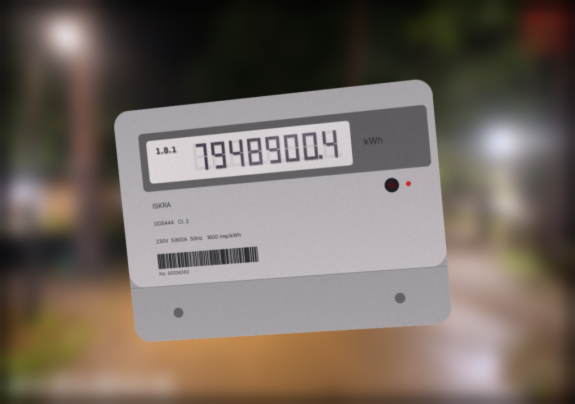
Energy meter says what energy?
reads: 7948900.4 kWh
